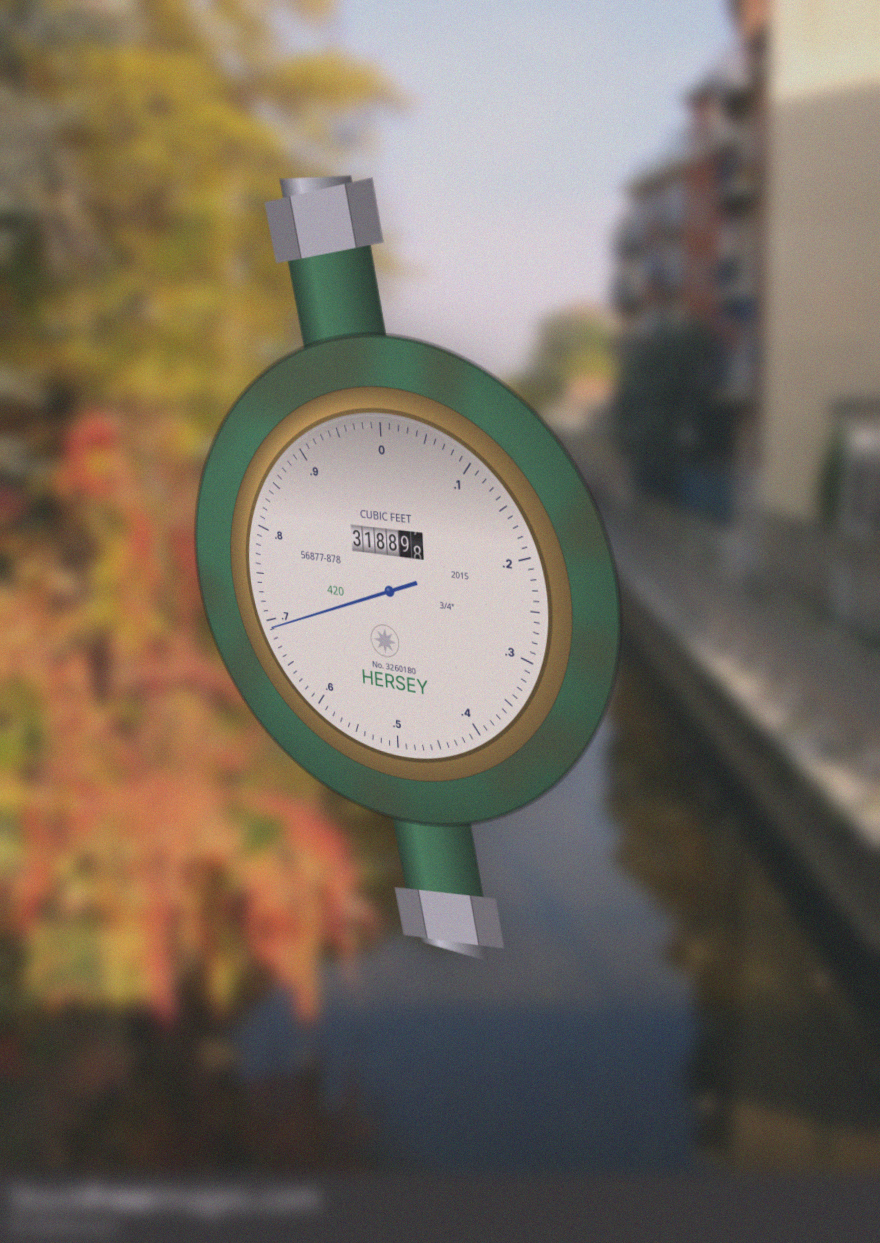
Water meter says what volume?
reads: 318897.69 ft³
